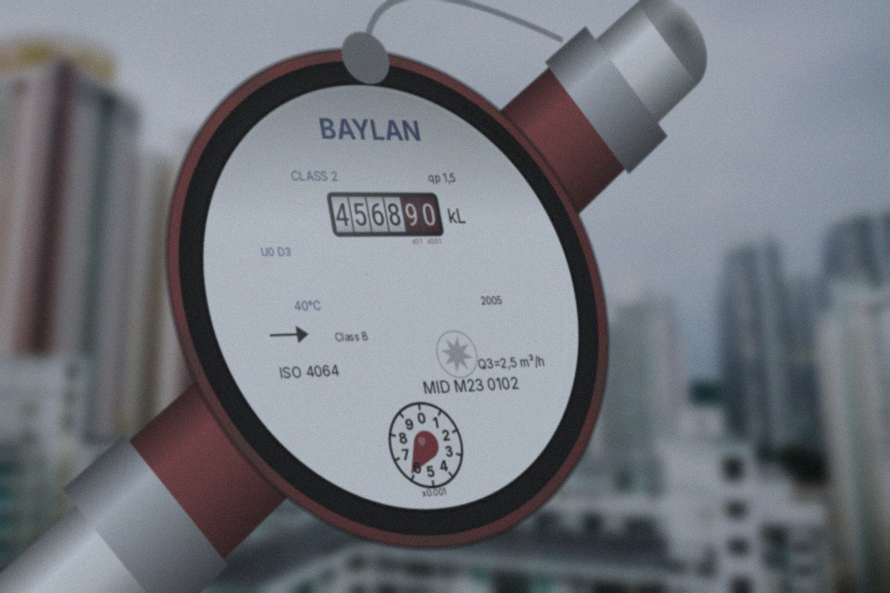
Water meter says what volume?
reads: 4568.906 kL
